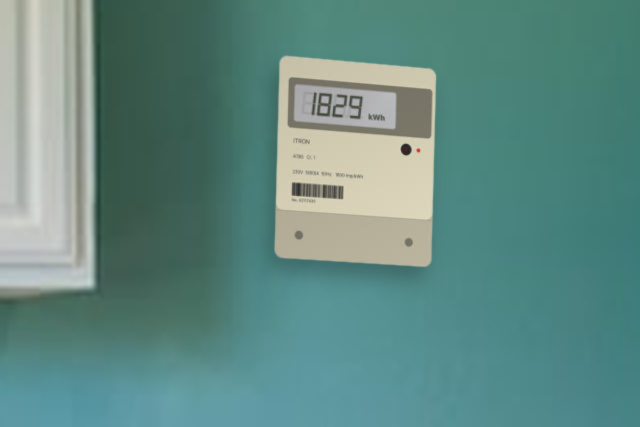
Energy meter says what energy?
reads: 1829 kWh
